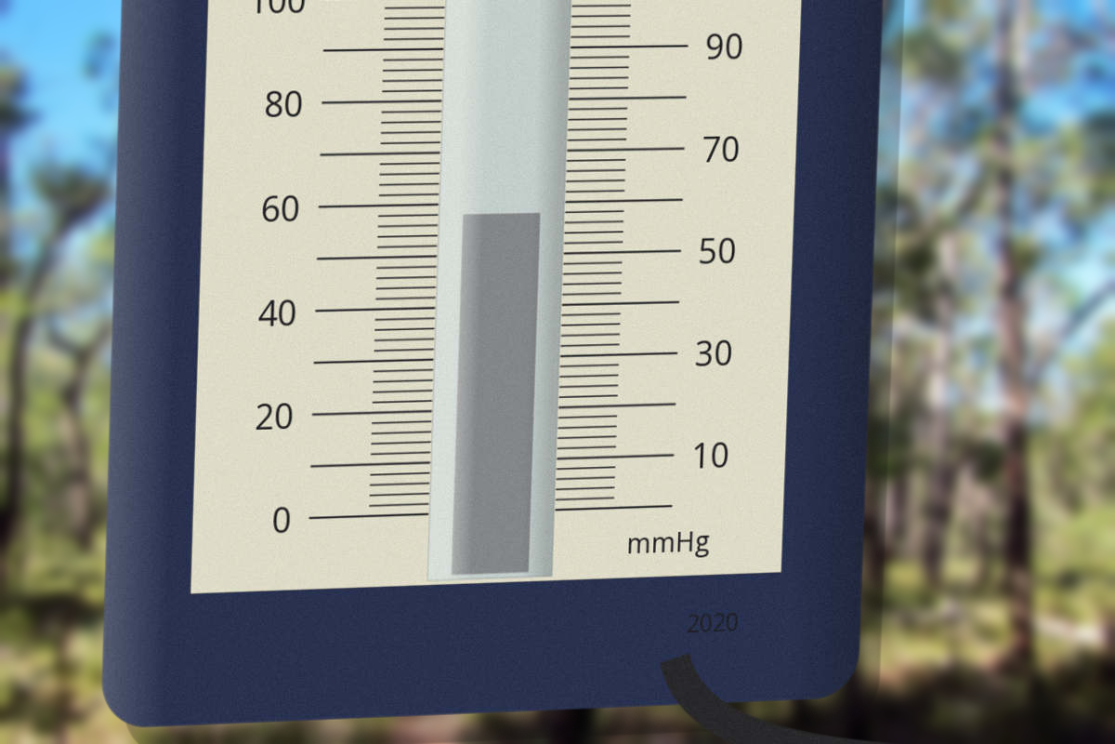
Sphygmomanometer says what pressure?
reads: 58 mmHg
